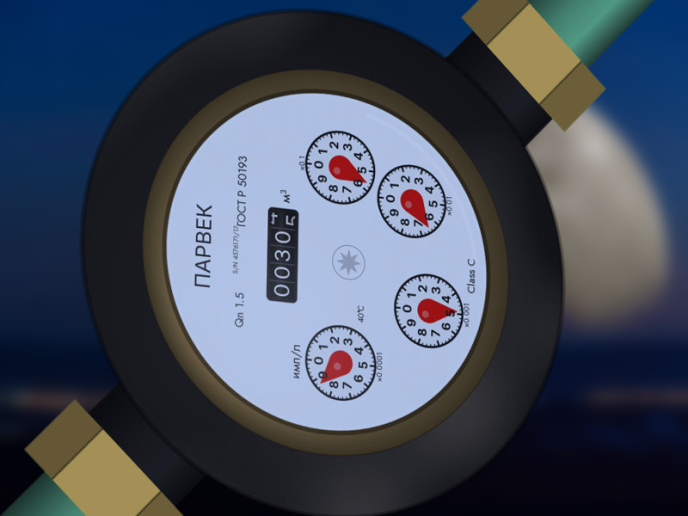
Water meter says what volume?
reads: 304.5648 m³
